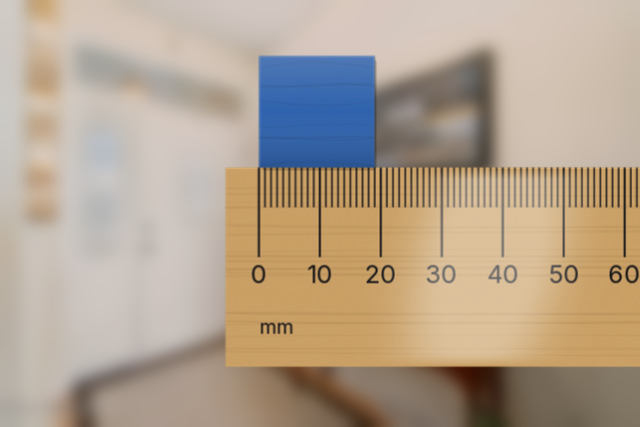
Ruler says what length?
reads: 19 mm
